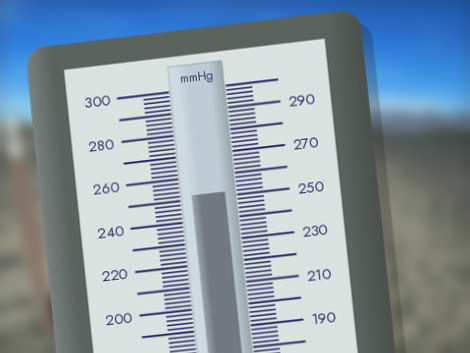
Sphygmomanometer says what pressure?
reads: 252 mmHg
